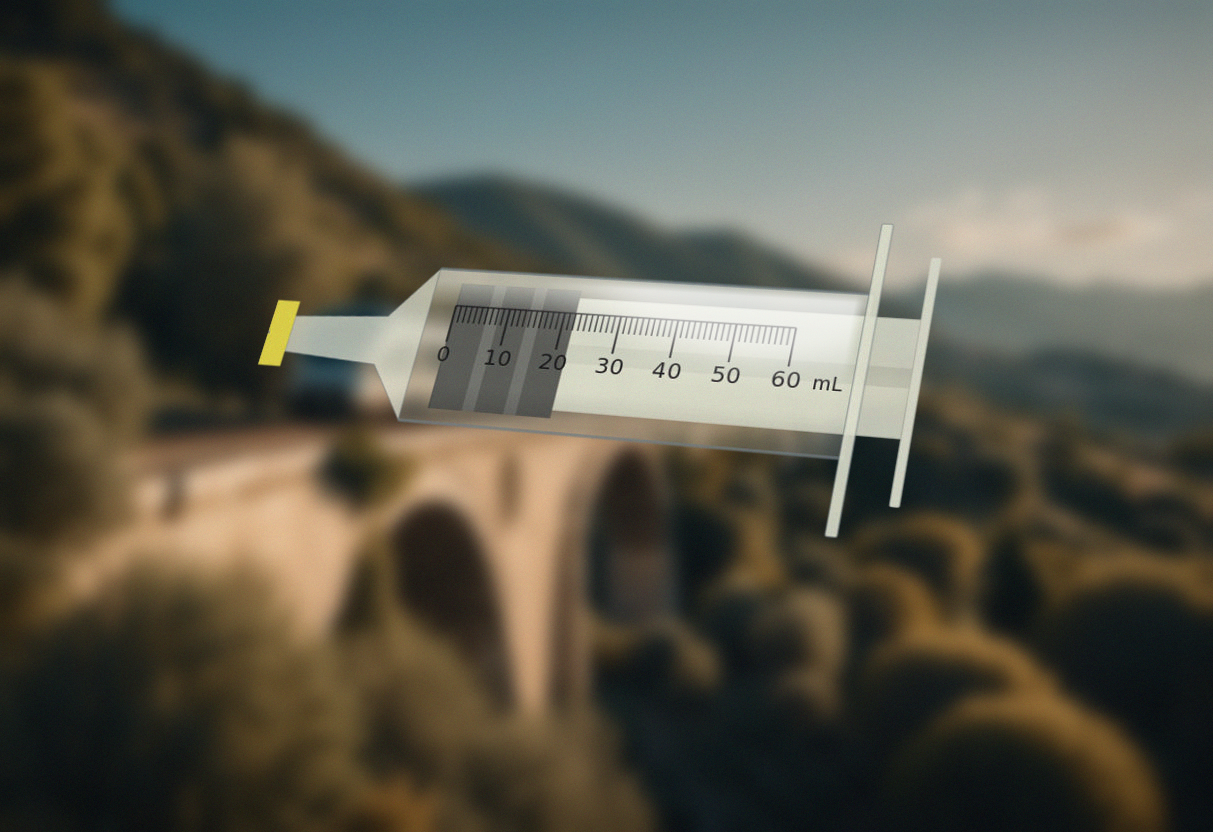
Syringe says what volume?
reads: 0 mL
